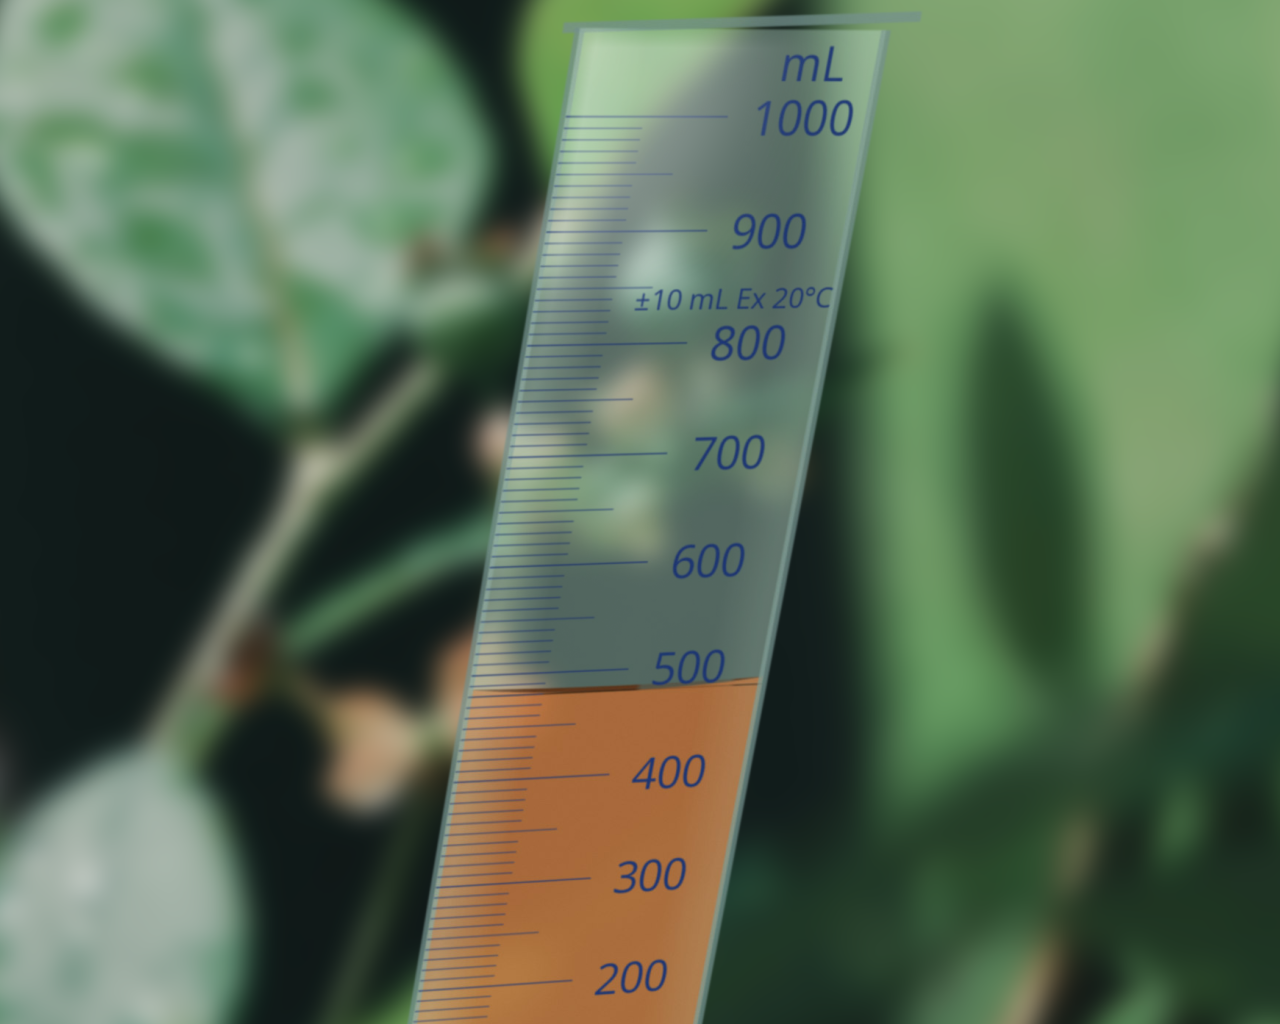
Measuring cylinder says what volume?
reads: 480 mL
